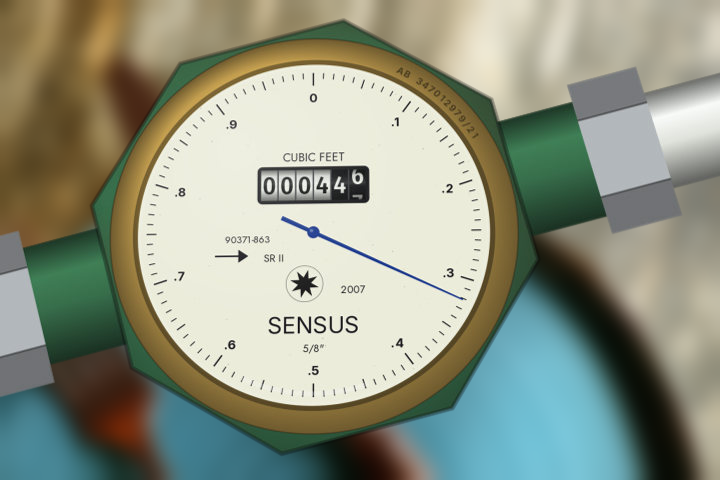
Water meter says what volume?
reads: 446.32 ft³
